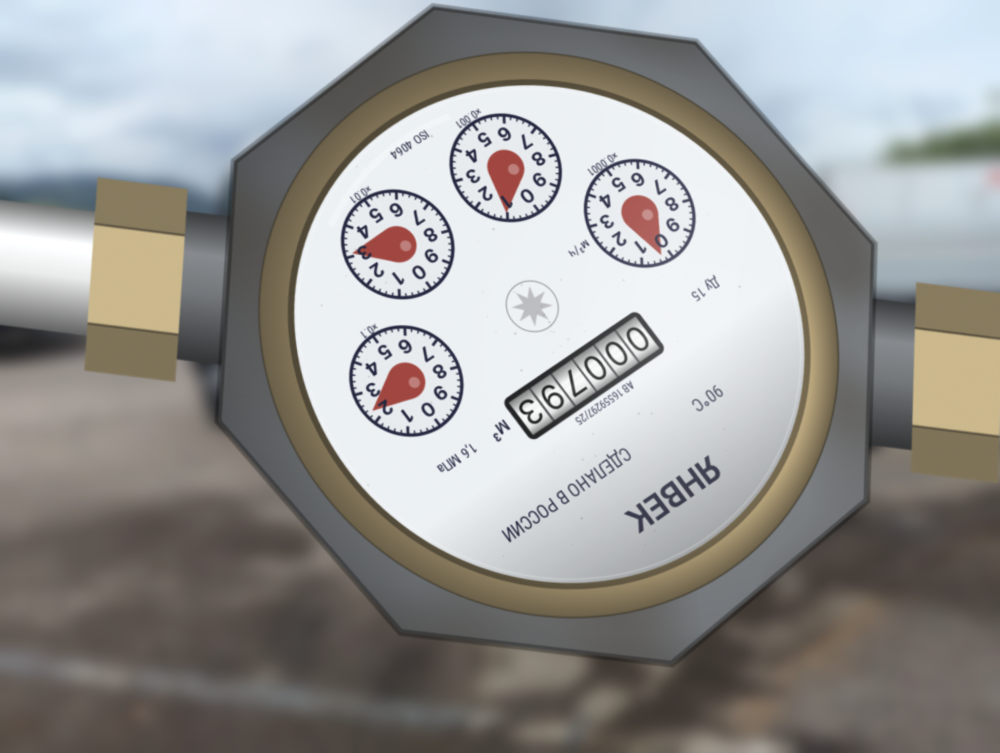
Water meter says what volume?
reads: 793.2310 m³
